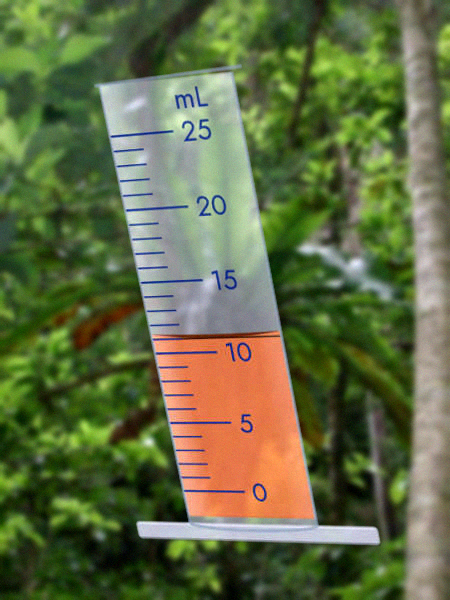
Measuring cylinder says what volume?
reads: 11 mL
